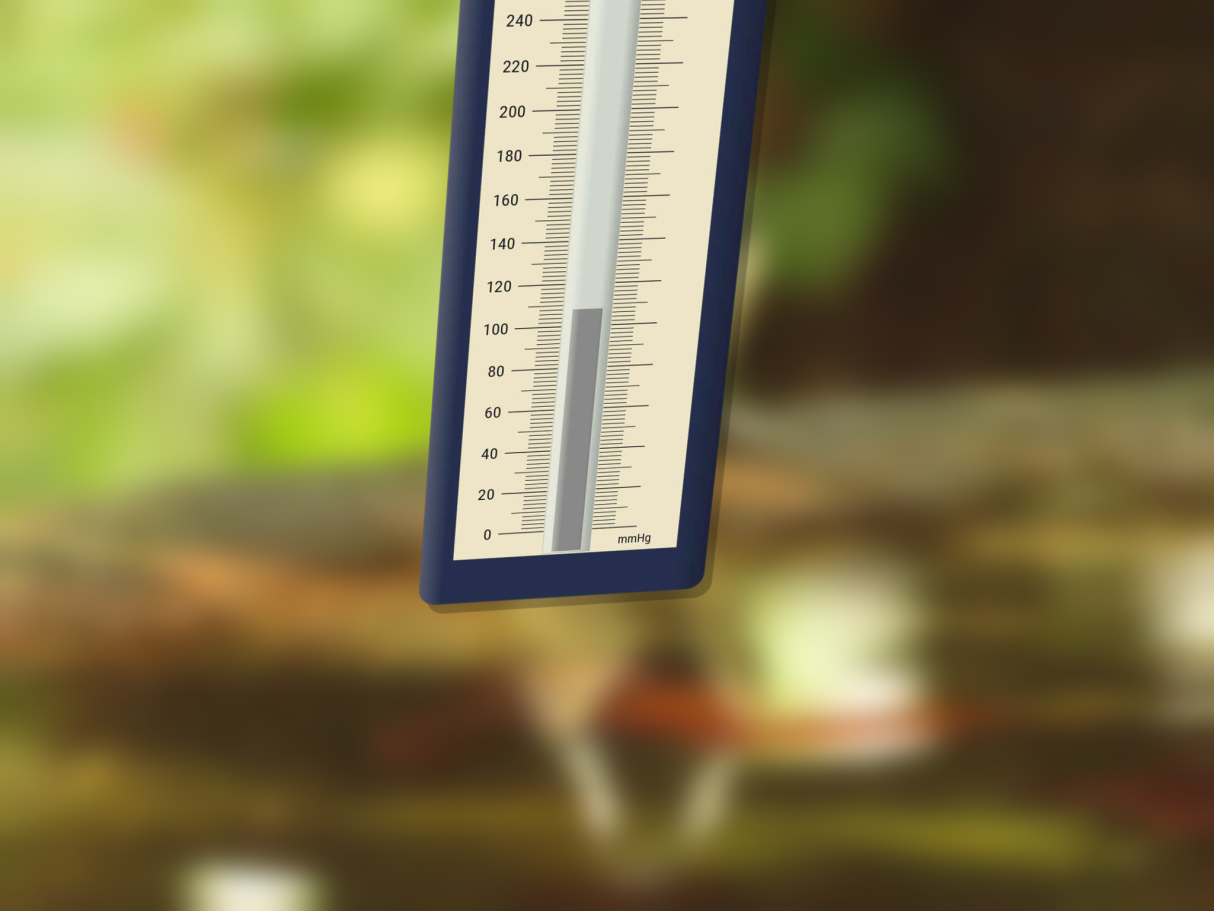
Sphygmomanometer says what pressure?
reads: 108 mmHg
